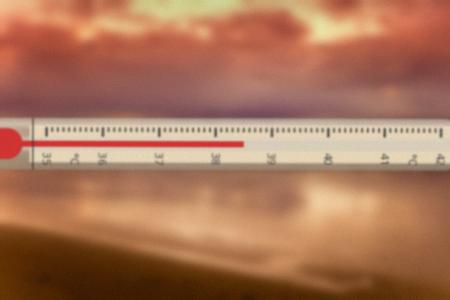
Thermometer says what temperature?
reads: 38.5 °C
